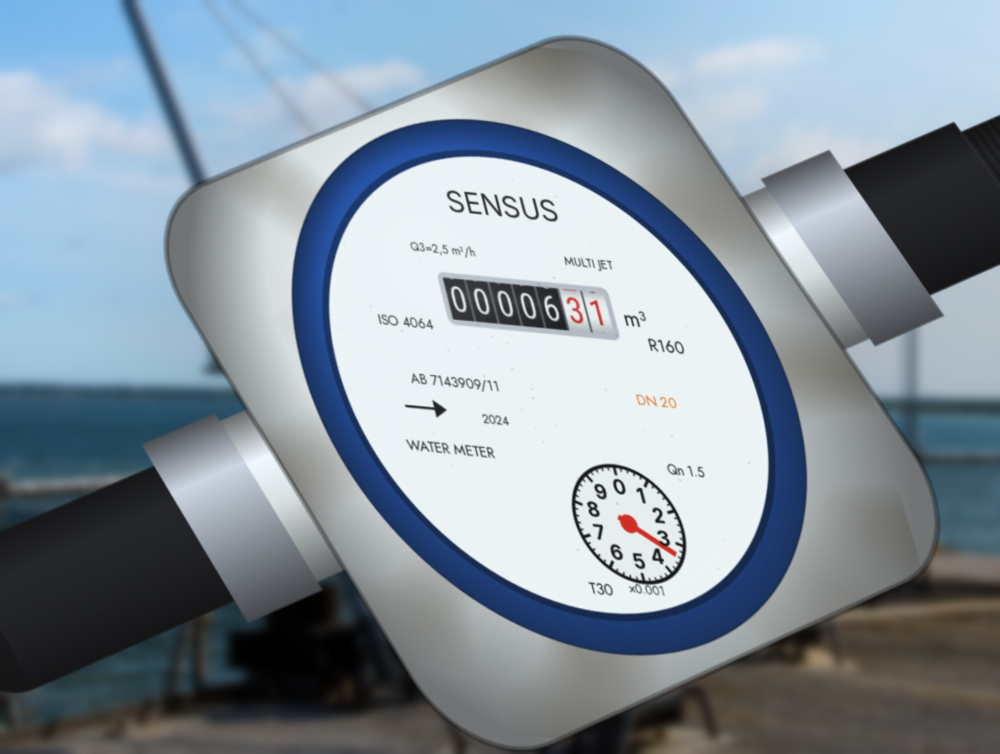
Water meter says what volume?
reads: 6.313 m³
